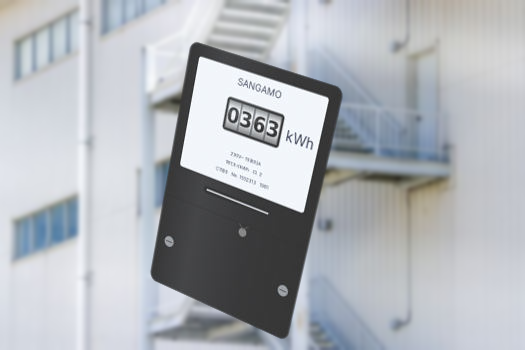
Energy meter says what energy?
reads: 363 kWh
